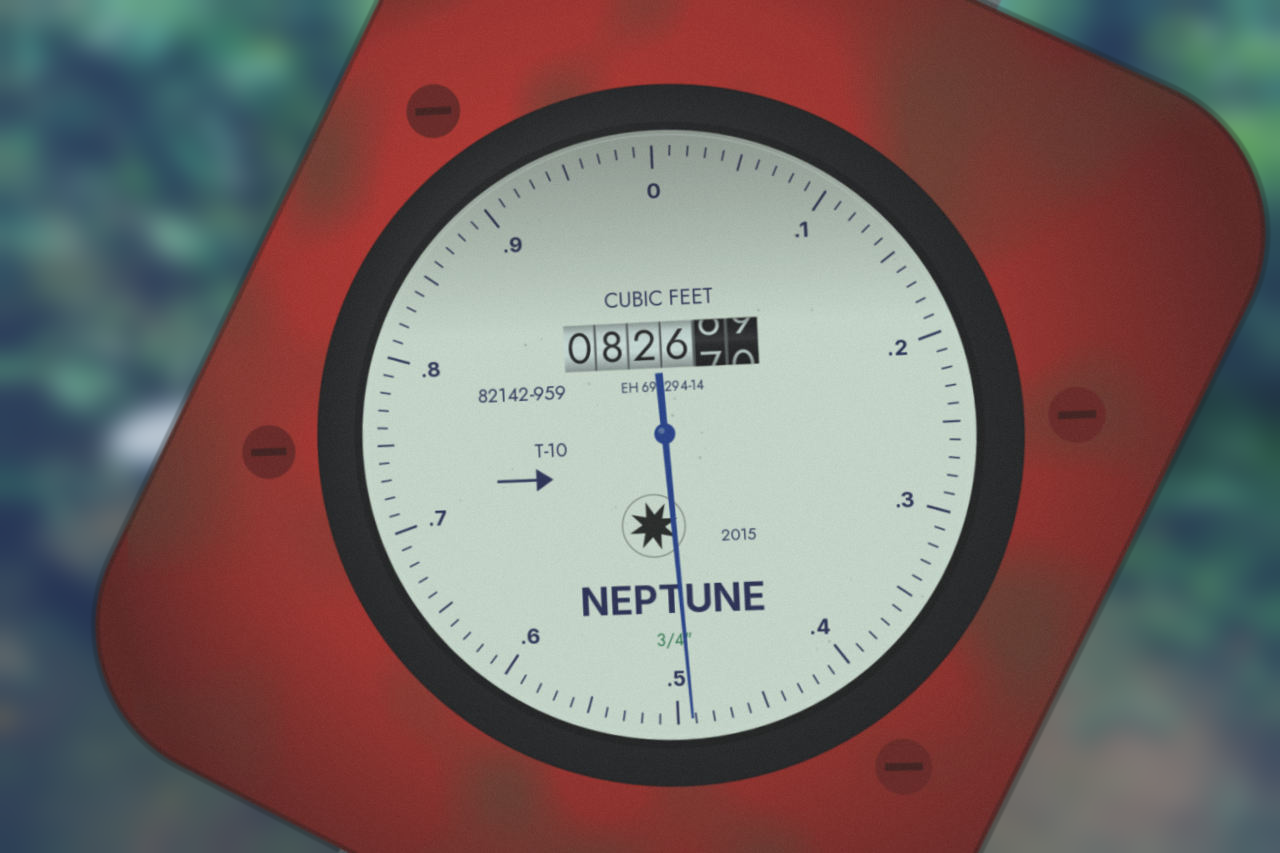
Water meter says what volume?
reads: 82669.49 ft³
